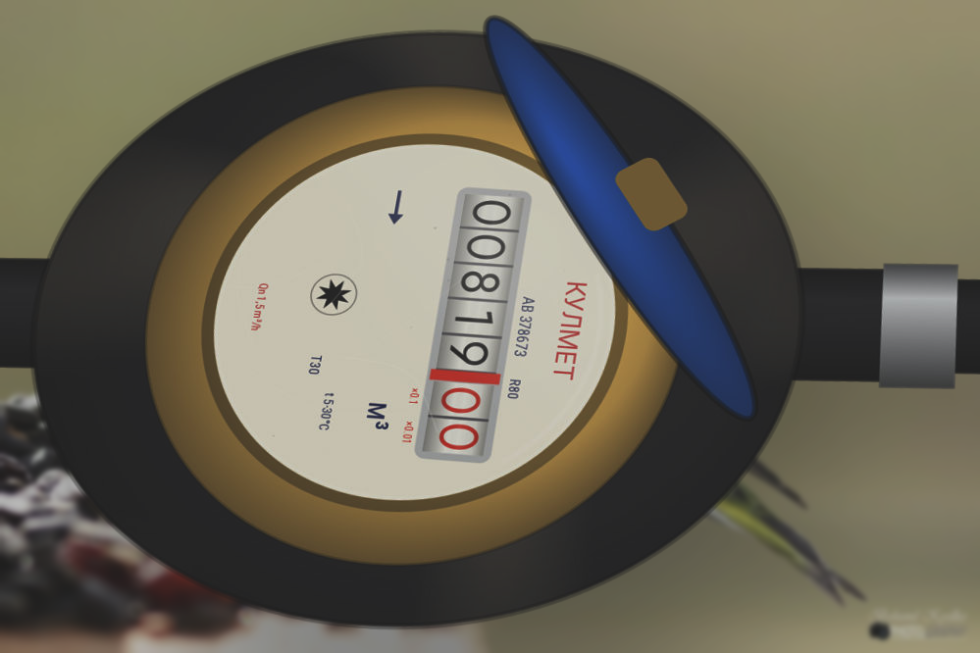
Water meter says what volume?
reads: 819.00 m³
